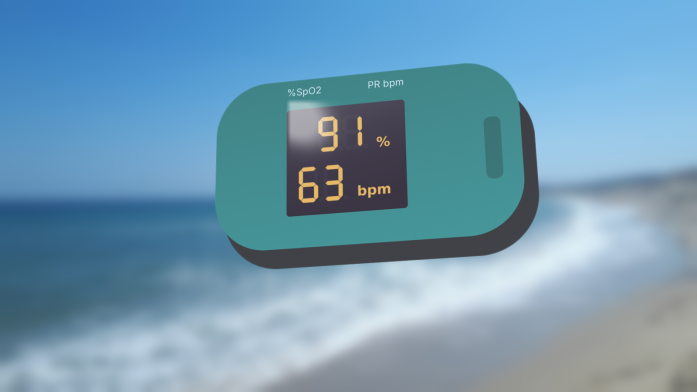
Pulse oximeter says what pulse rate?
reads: 63 bpm
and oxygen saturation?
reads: 91 %
